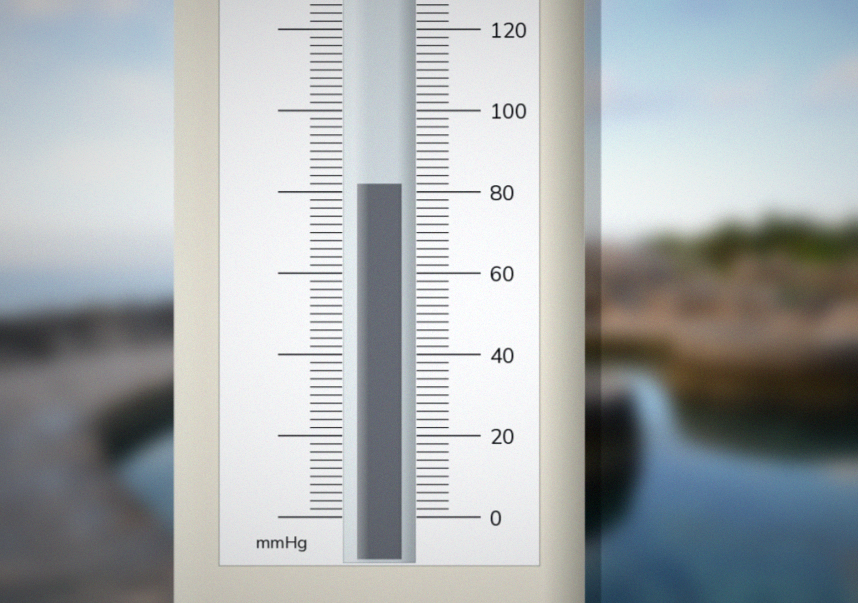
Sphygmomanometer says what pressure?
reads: 82 mmHg
